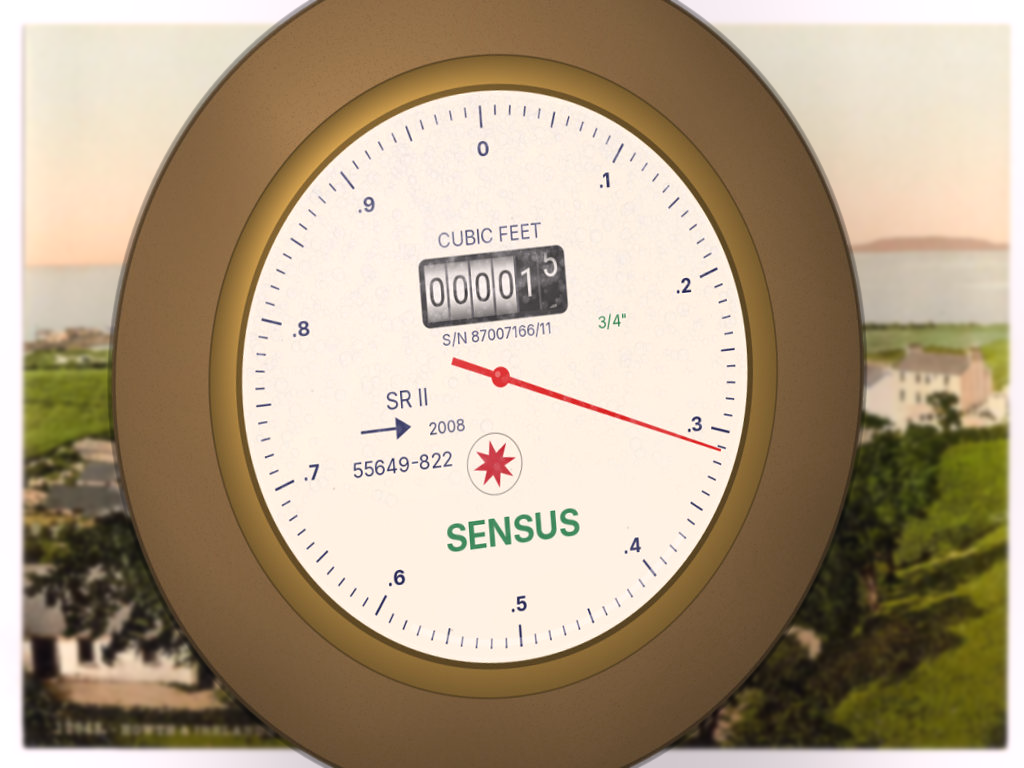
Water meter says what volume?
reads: 15.31 ft³
